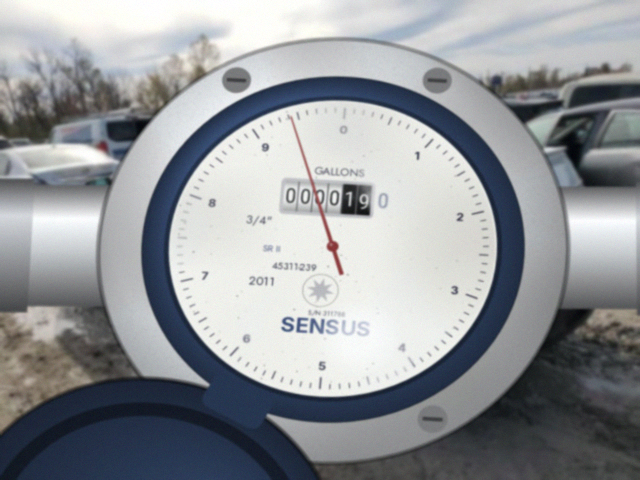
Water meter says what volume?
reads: 189.4 gal
